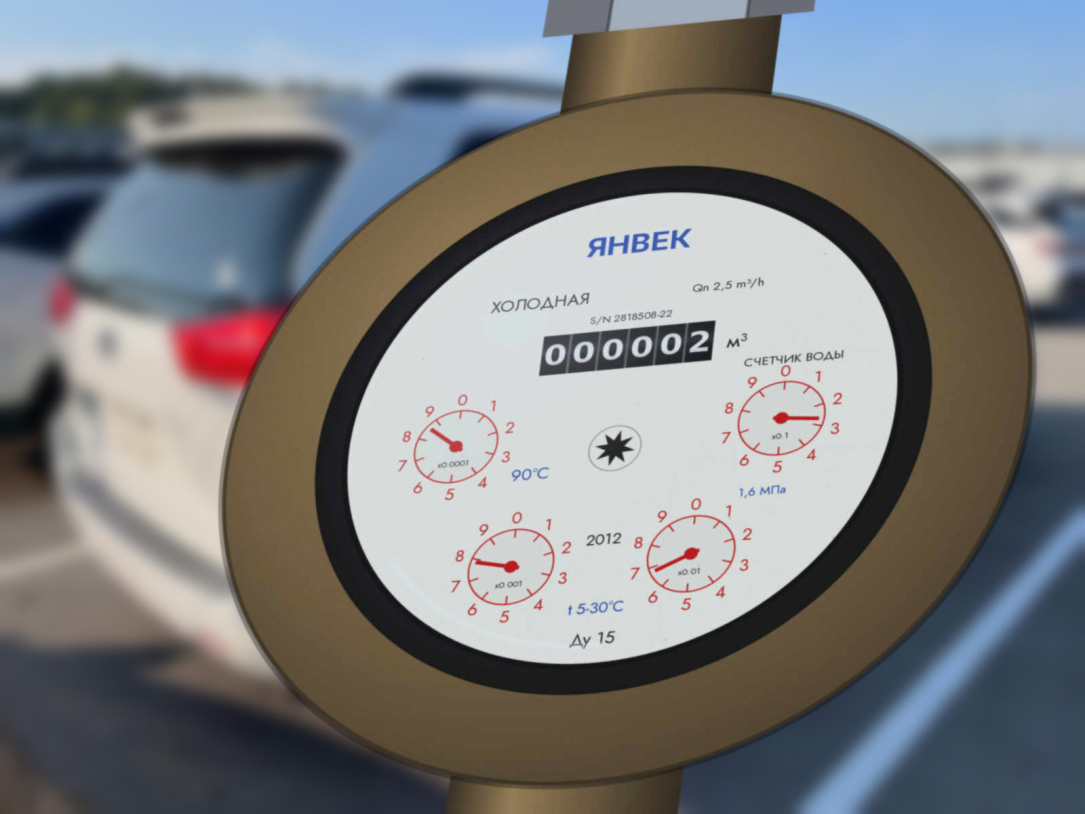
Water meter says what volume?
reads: 2.2678 m³
